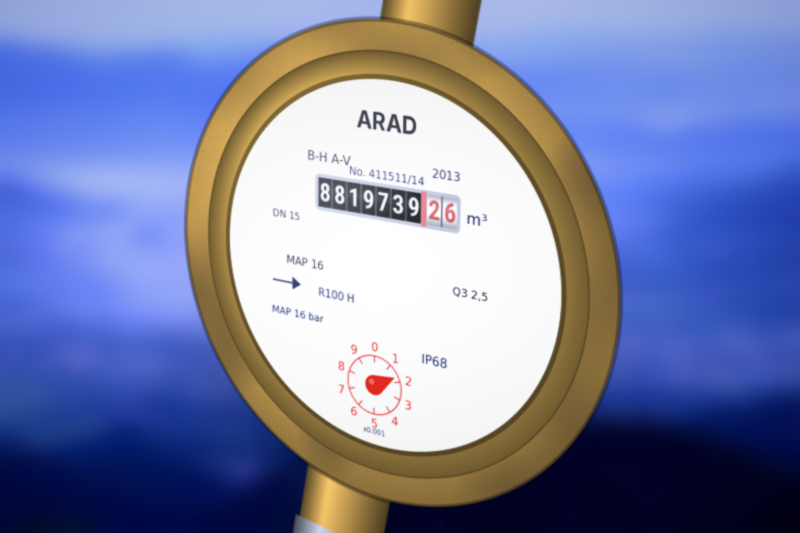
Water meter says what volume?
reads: 8819739.261 m³
